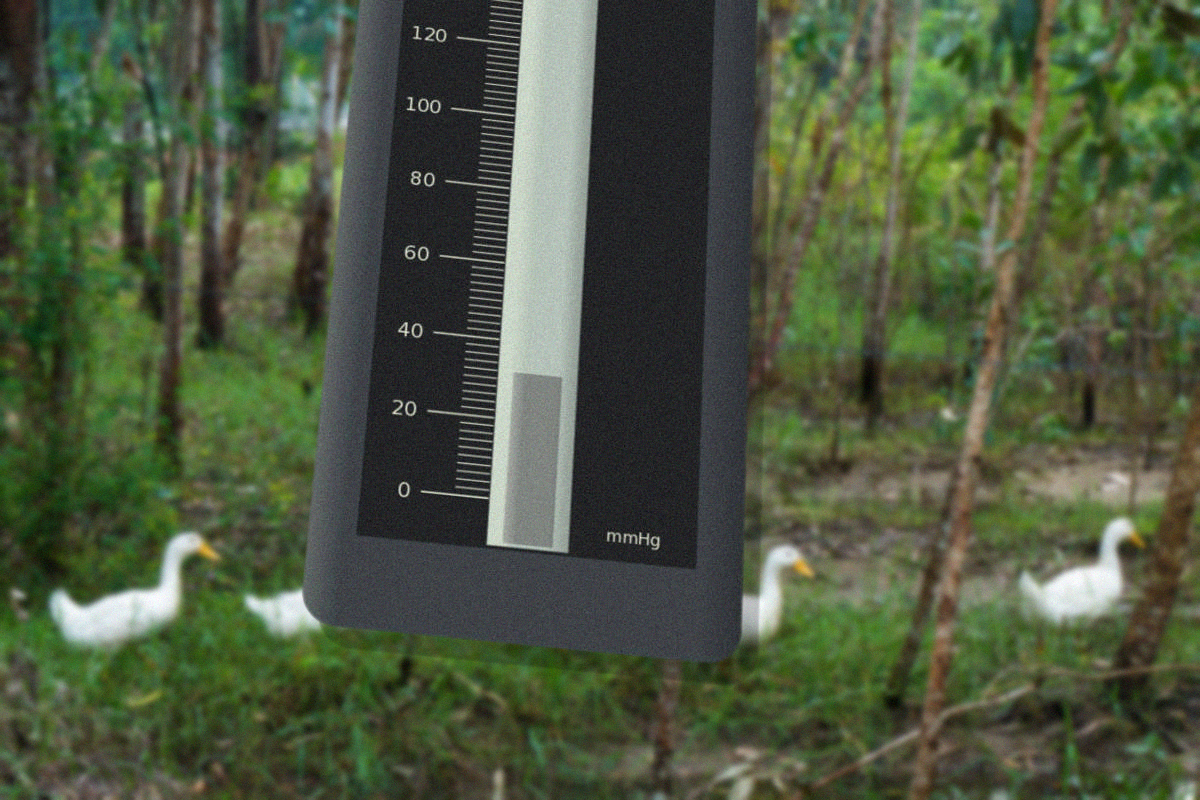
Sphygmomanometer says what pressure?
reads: 32 mmHg
